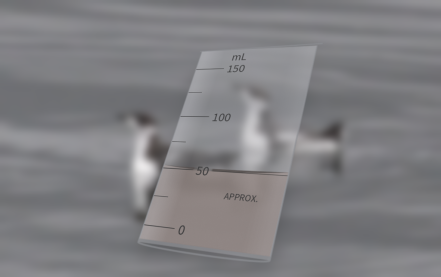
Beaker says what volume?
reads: 50 mL
